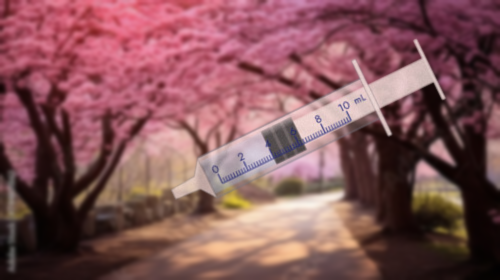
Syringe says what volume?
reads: 4 mL
